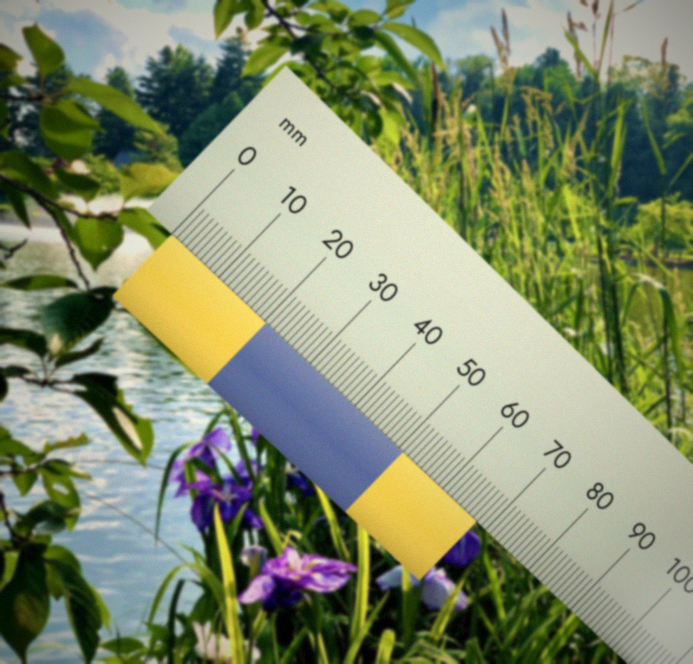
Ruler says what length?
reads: 68 mm
